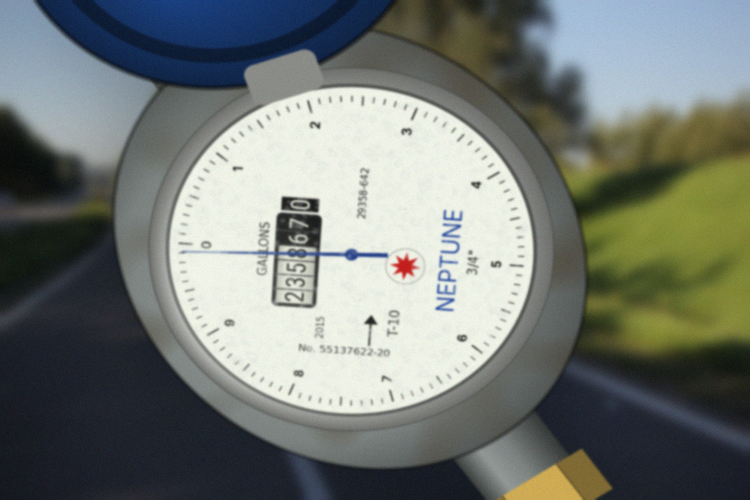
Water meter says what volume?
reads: 2358669.9 gal
